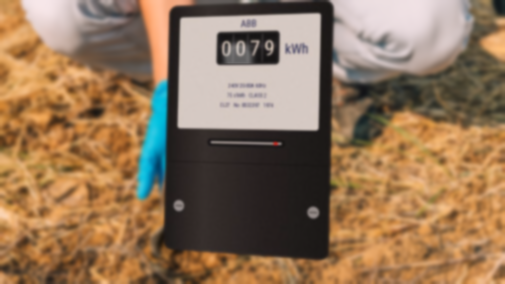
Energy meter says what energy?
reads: 79 kWh
